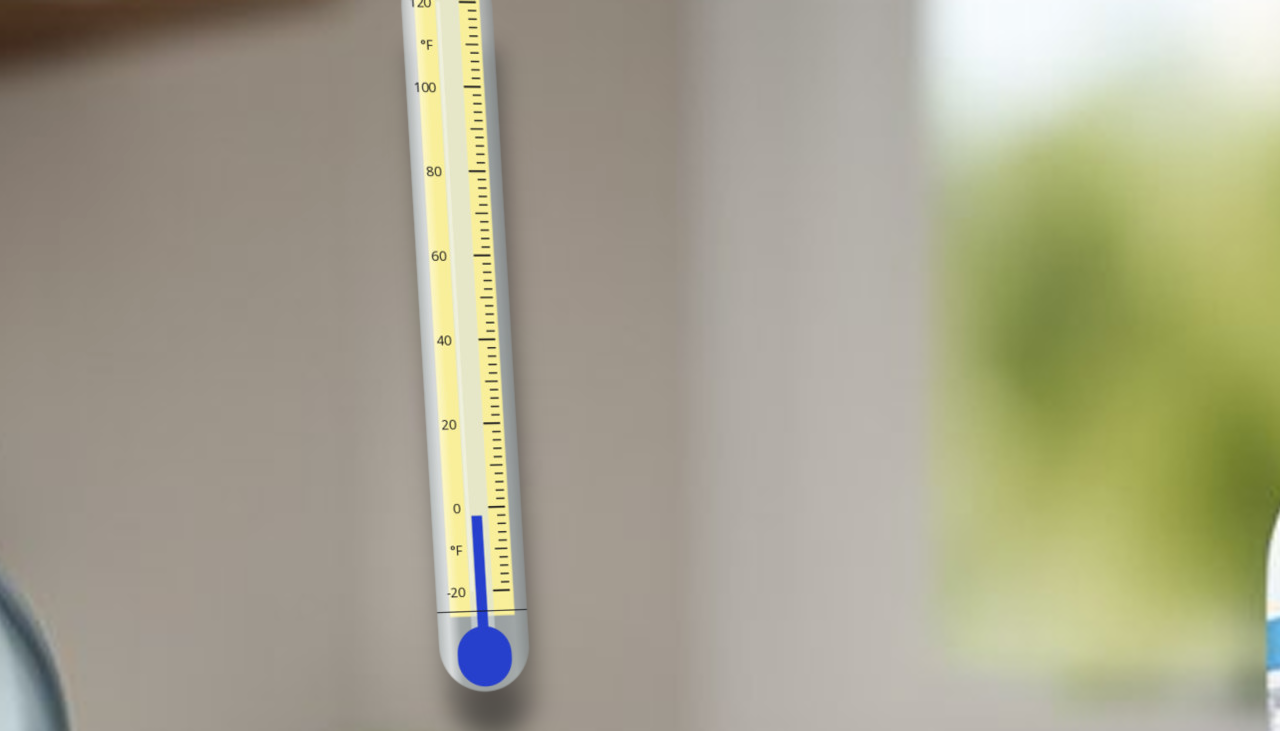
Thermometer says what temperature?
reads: -2 °F
